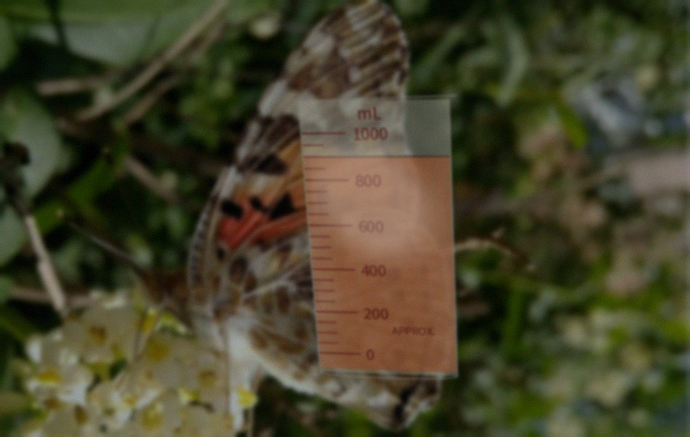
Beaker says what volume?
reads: 900 mL
